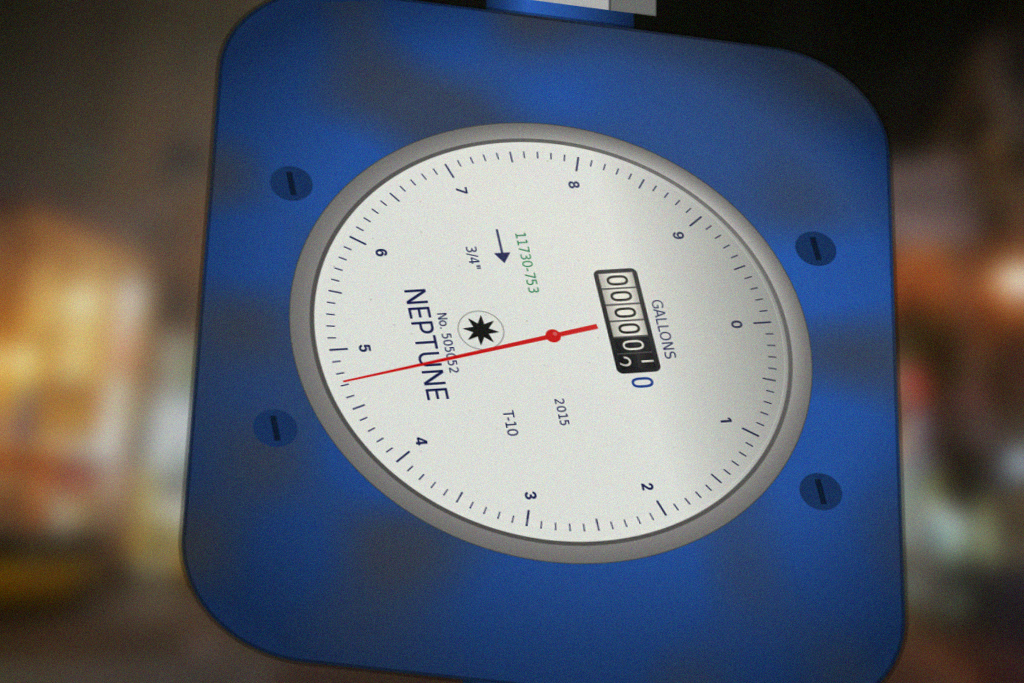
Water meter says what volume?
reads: 14.7 gal
